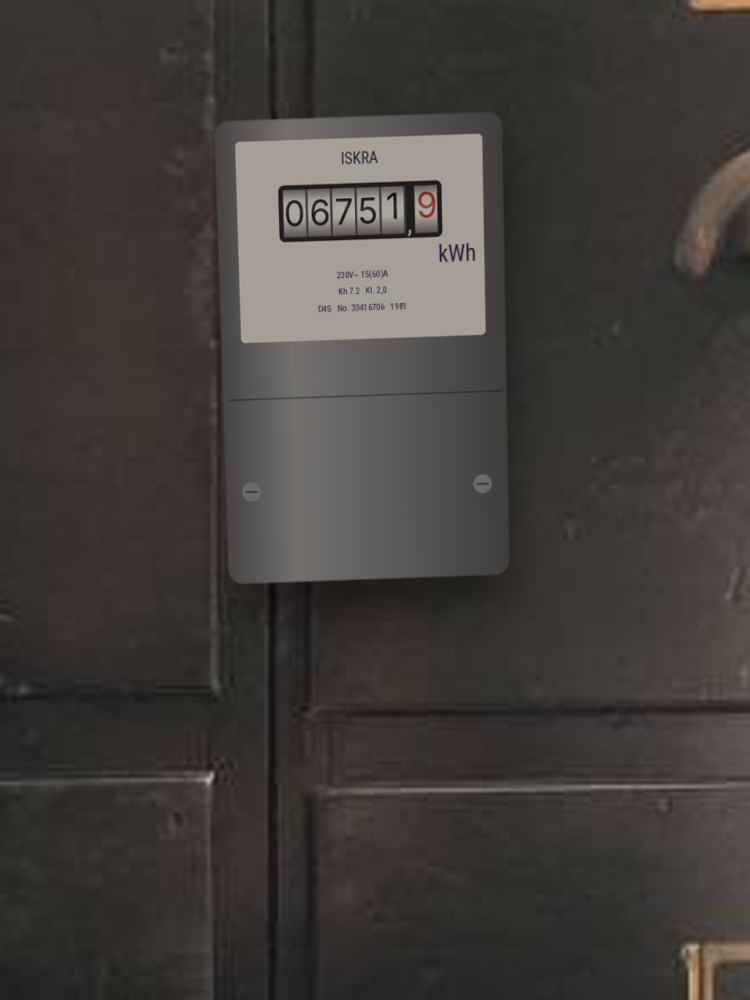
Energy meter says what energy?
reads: 6751.9 kWh
